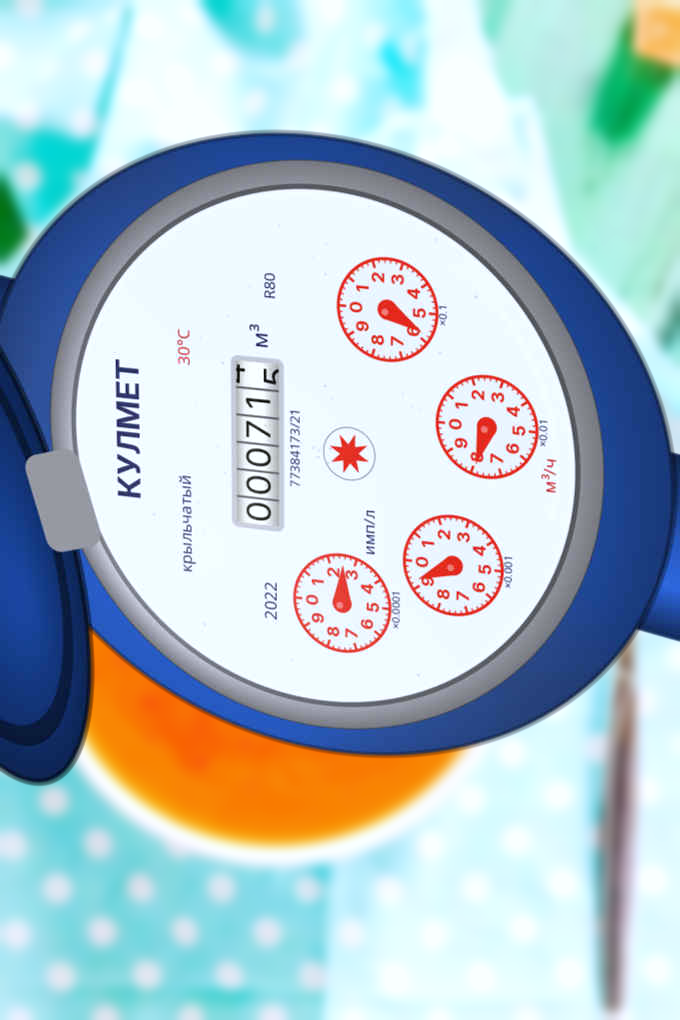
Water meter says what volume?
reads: 714.5792 m³
